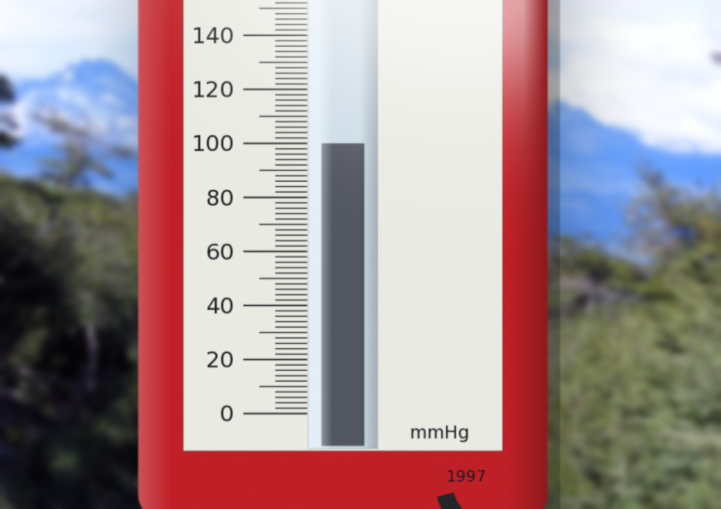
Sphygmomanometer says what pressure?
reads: 100 mmHg
